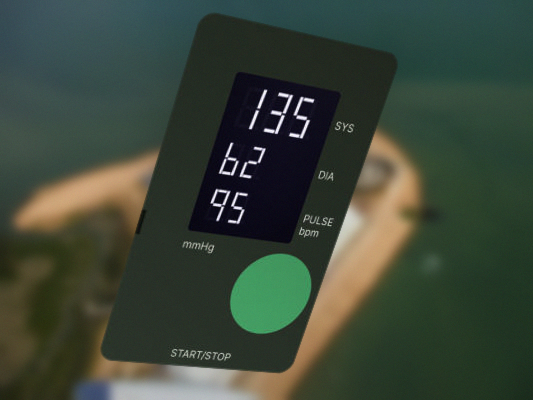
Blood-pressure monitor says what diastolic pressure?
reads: 62 mmHg
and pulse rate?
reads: 95 bpm
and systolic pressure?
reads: 135 mmHg
